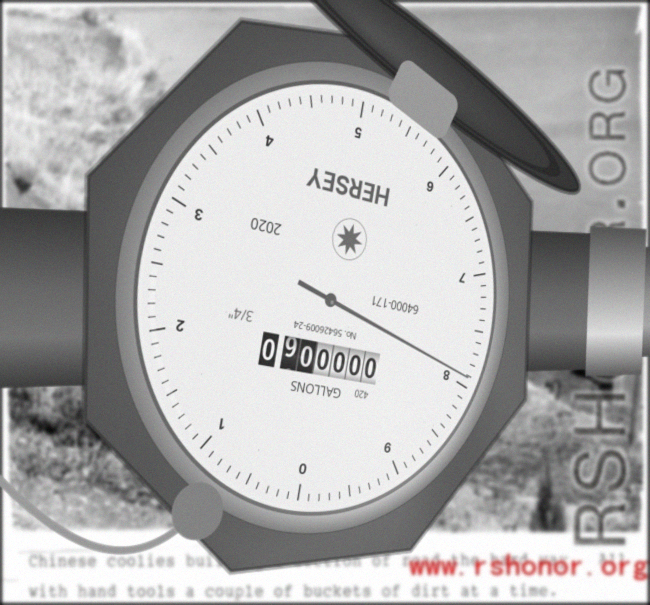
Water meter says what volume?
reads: 57.9 gal
